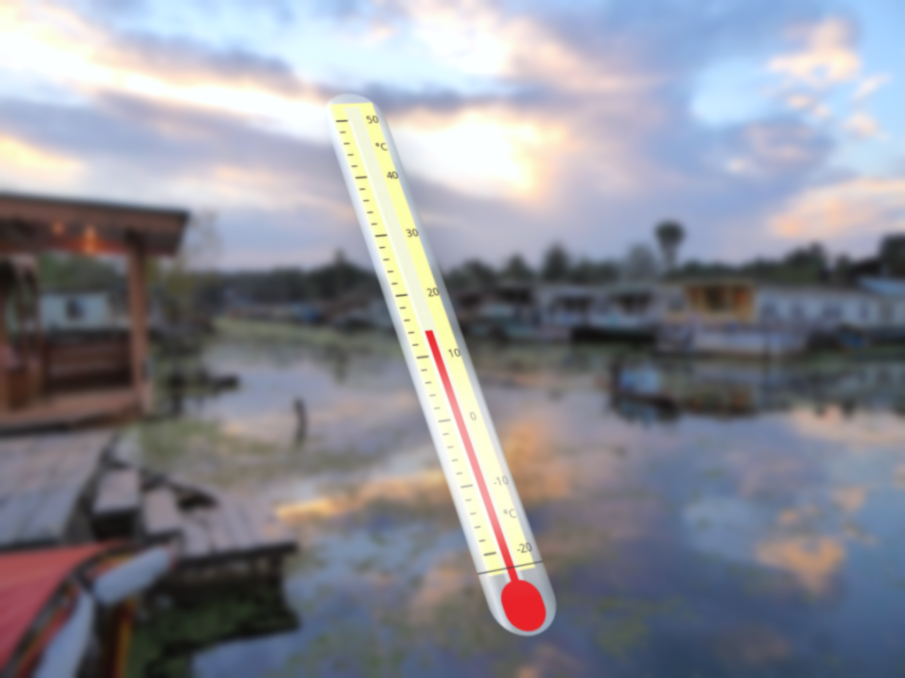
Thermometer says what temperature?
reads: 14 °C
